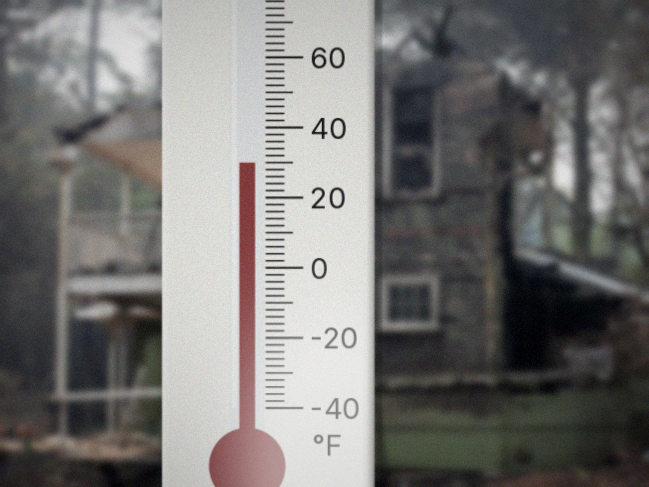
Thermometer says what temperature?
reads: 30 °F
